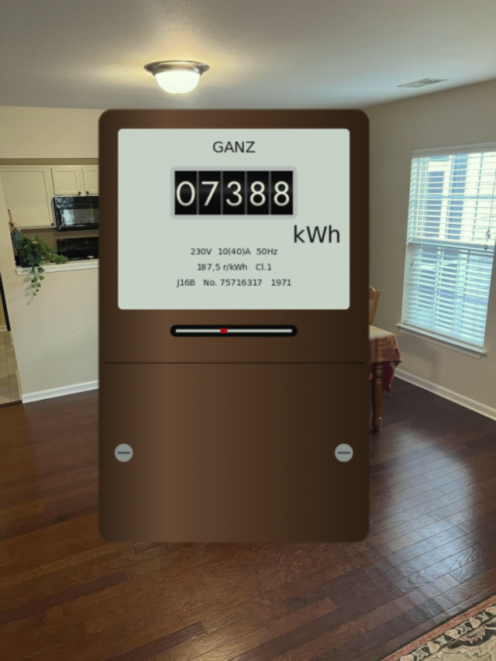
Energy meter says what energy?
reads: 7388 kWh
